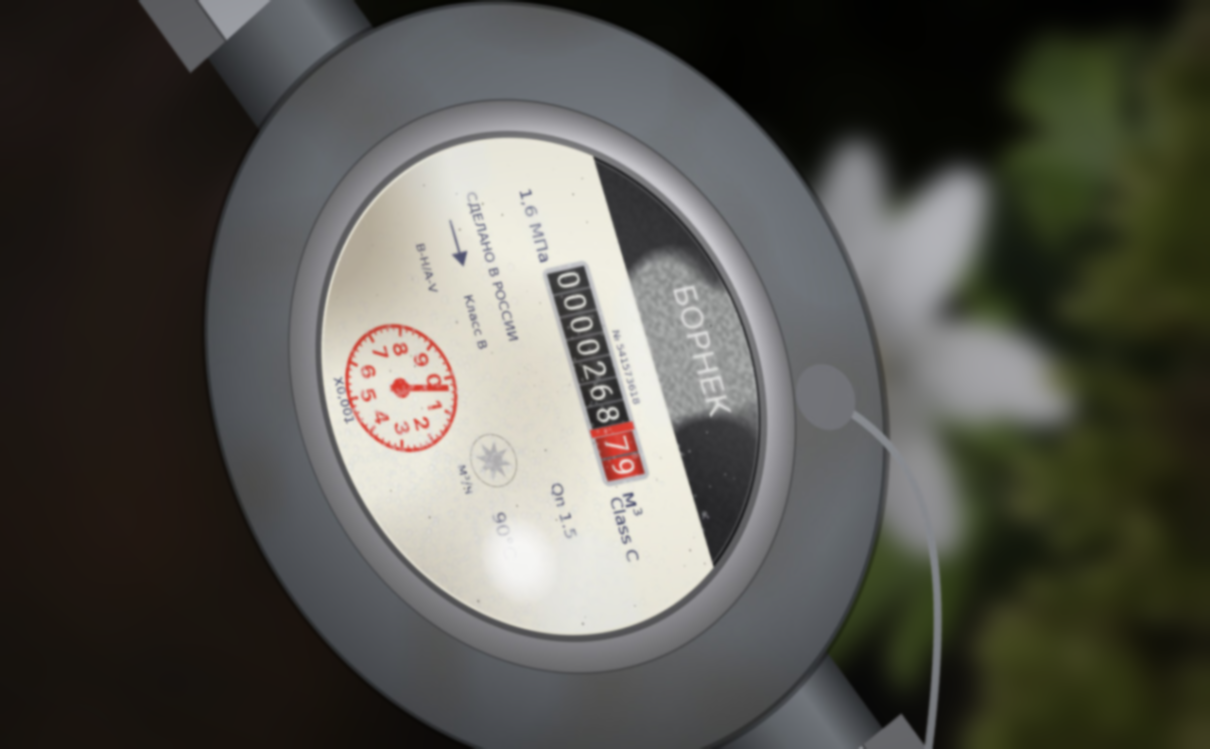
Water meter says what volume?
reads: 268.790 m³
